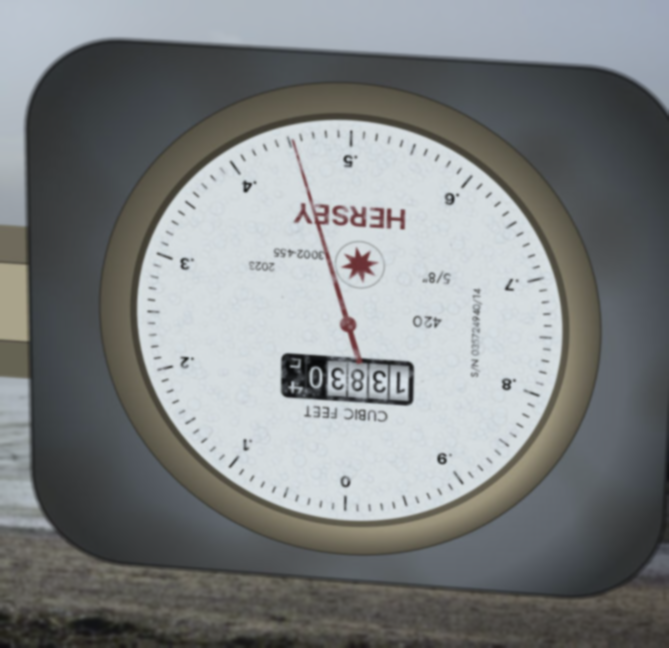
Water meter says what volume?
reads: 138304.45 ft³
